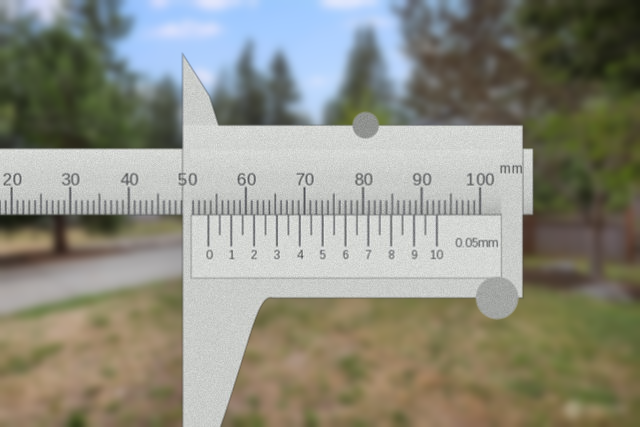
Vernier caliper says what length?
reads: 53.6 mm
